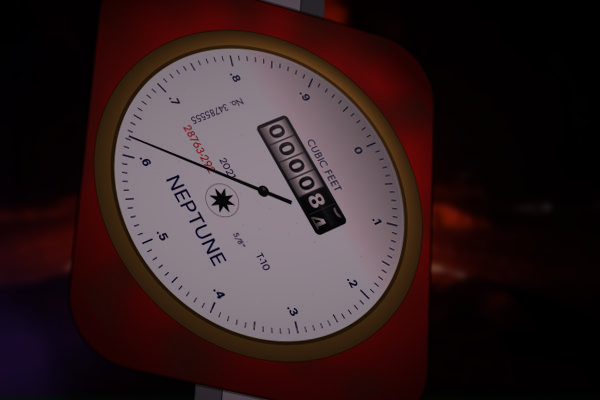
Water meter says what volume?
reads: 83.62 ft³
